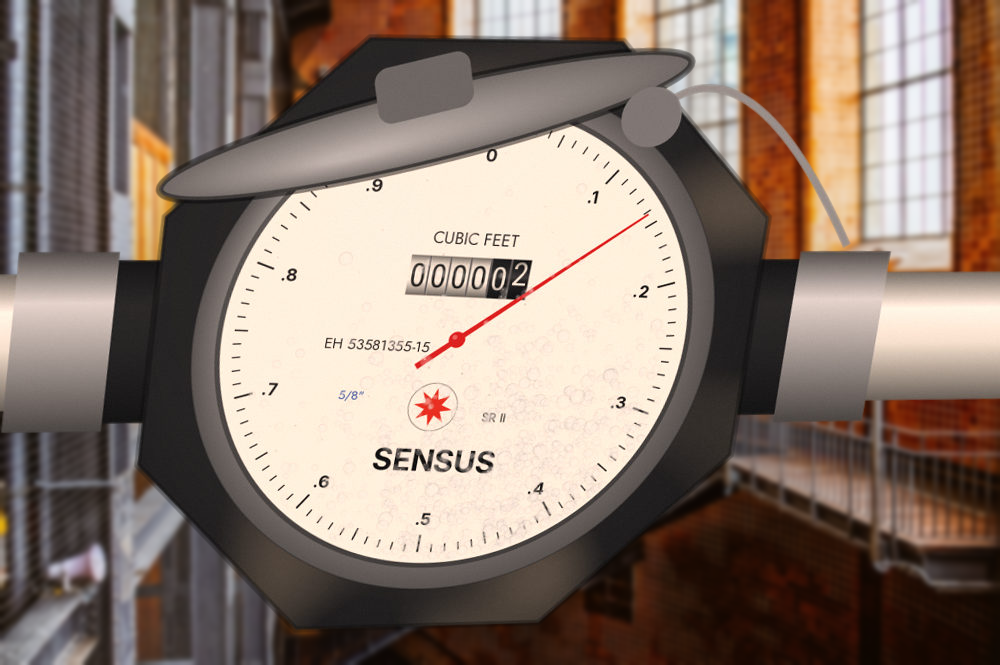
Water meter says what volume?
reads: 2.14 ft³
